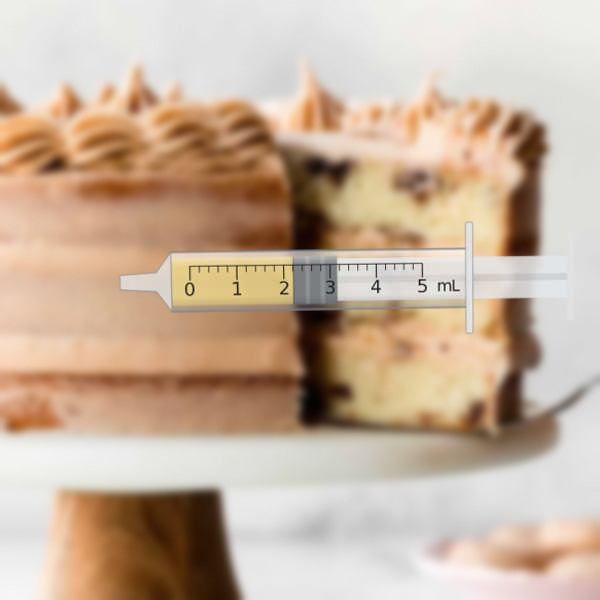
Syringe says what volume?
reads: 2.2 mL
